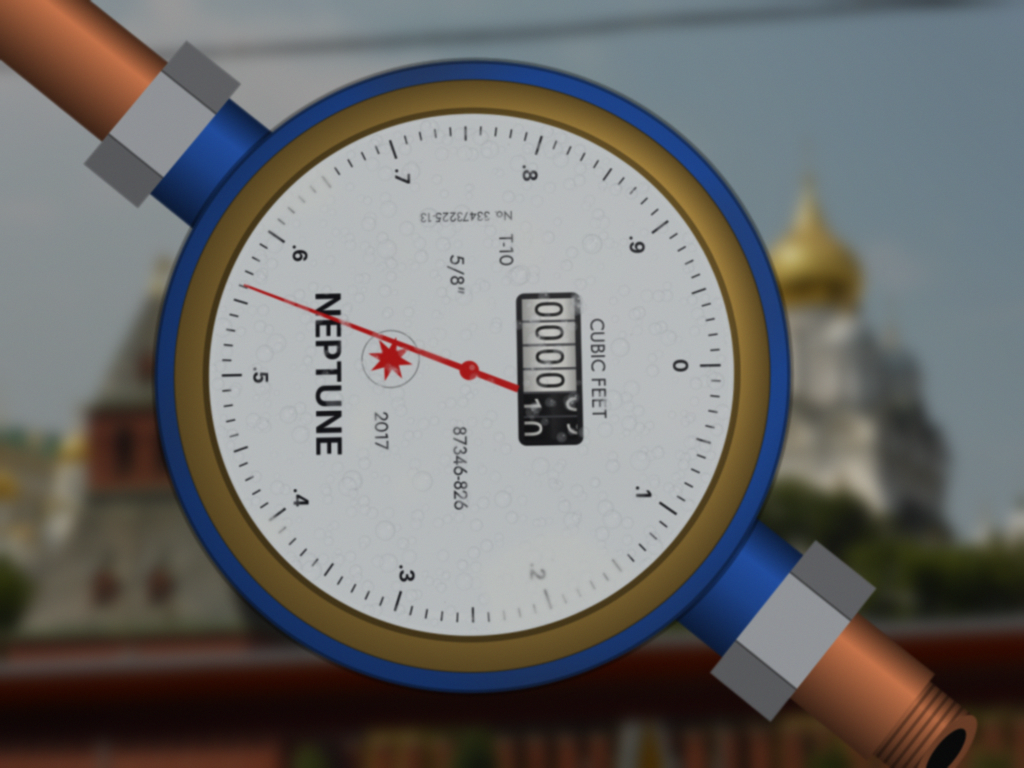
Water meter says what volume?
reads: 9.56 ft³
